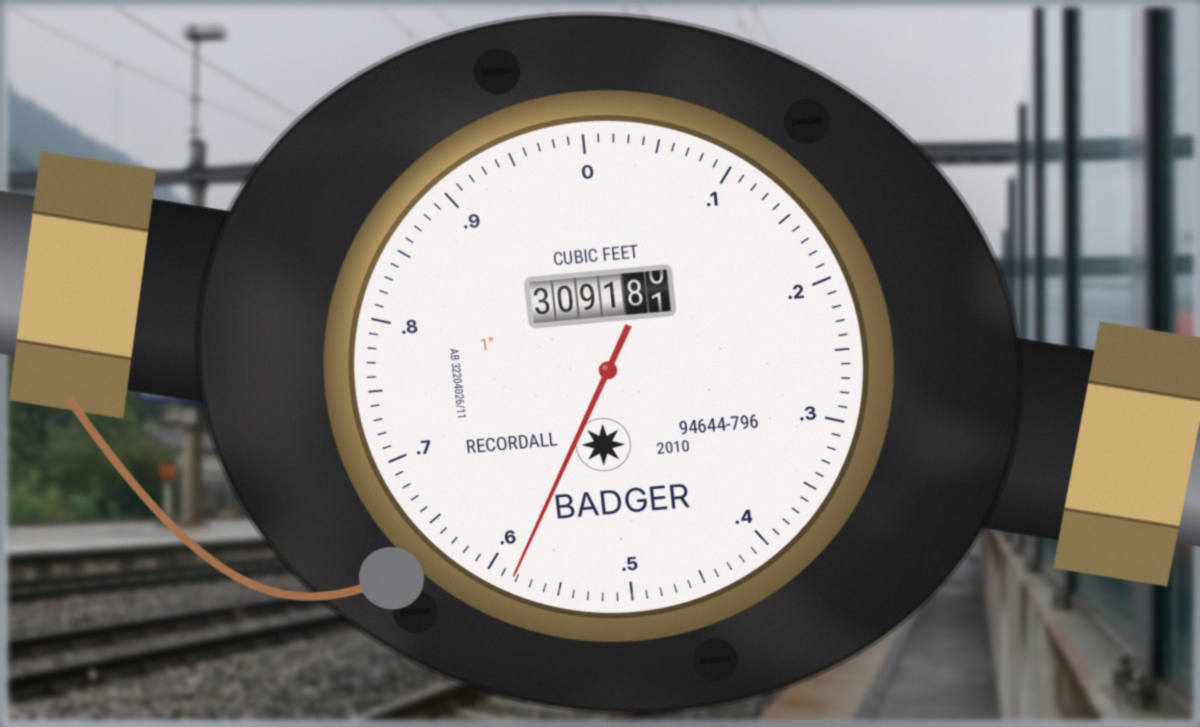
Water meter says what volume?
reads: 309180.58 ft³
